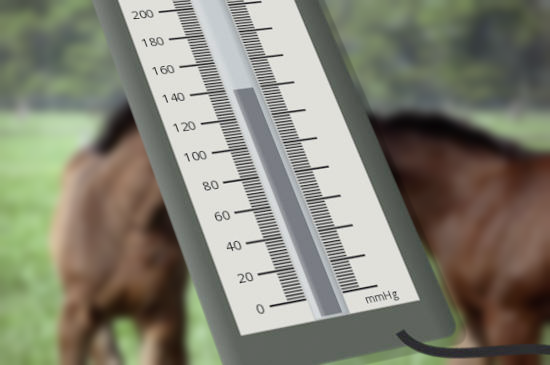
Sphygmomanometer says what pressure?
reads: 140 mmHg
